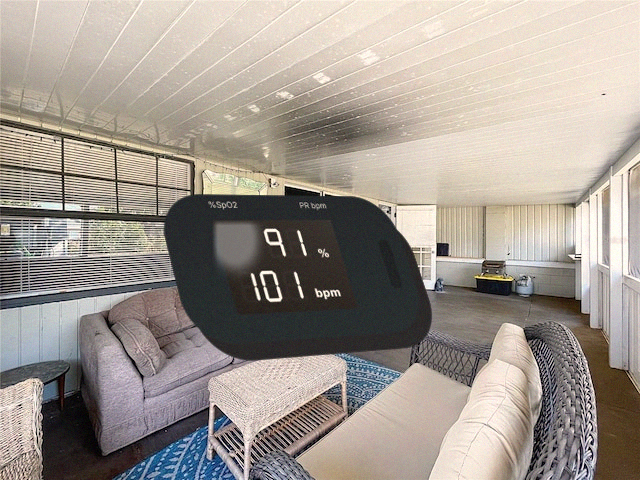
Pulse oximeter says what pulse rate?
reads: 101 bpm
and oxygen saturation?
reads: 91 %
